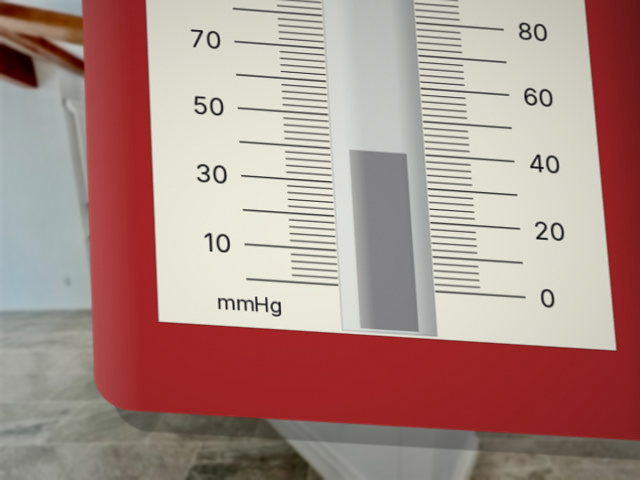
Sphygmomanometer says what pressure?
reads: 40 mmHg
